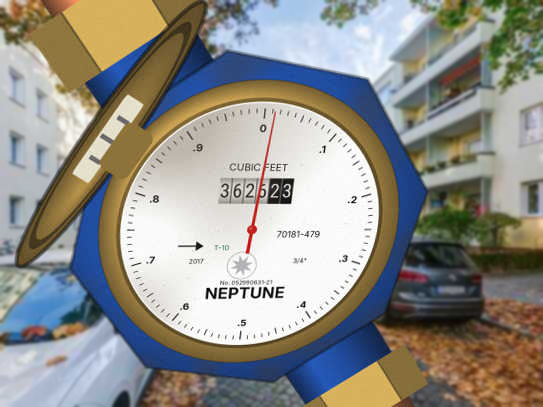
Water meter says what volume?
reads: 362623.01 ft³
